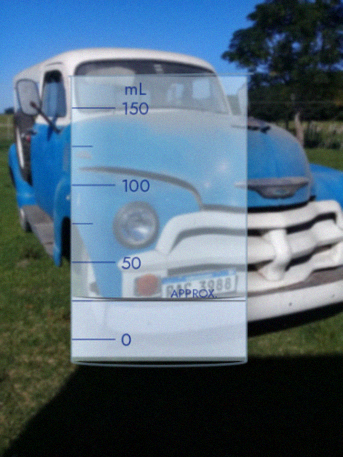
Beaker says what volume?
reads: 25 mL
